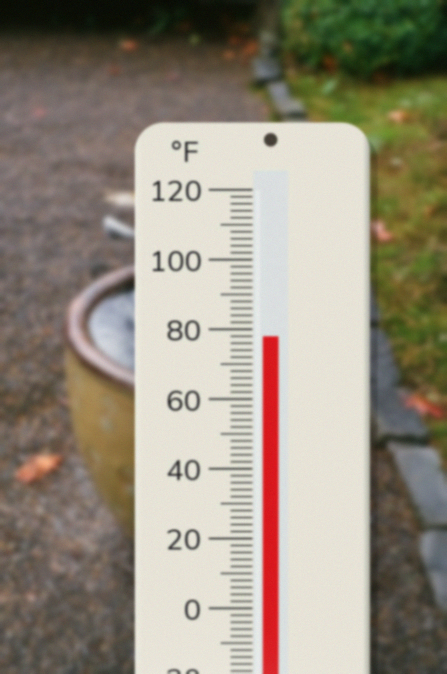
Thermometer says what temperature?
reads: 78 °F
